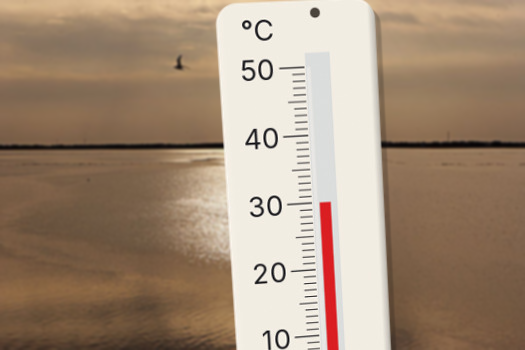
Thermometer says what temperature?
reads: 30 °C
